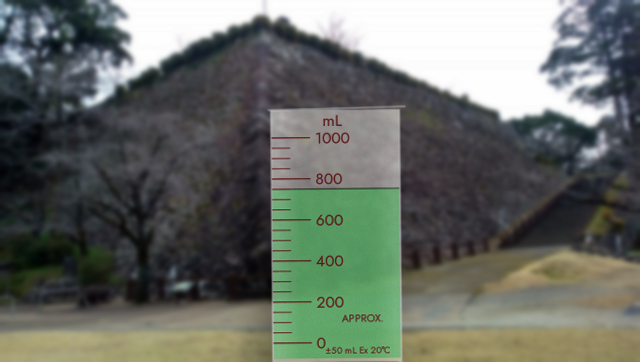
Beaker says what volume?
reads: 750 mL
